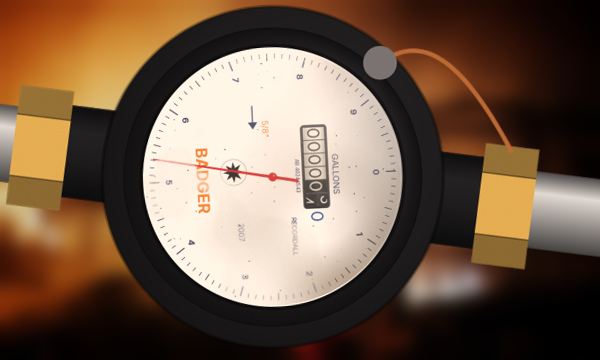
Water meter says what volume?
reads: 35.3 gal
